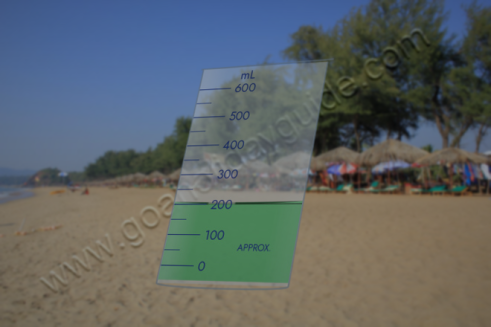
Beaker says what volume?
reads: 200 mL
